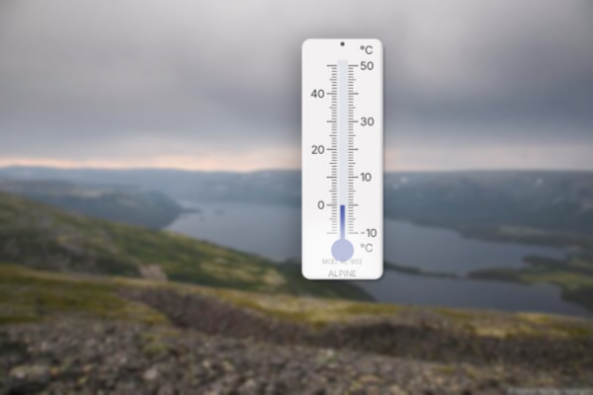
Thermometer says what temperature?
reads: 0 °C
